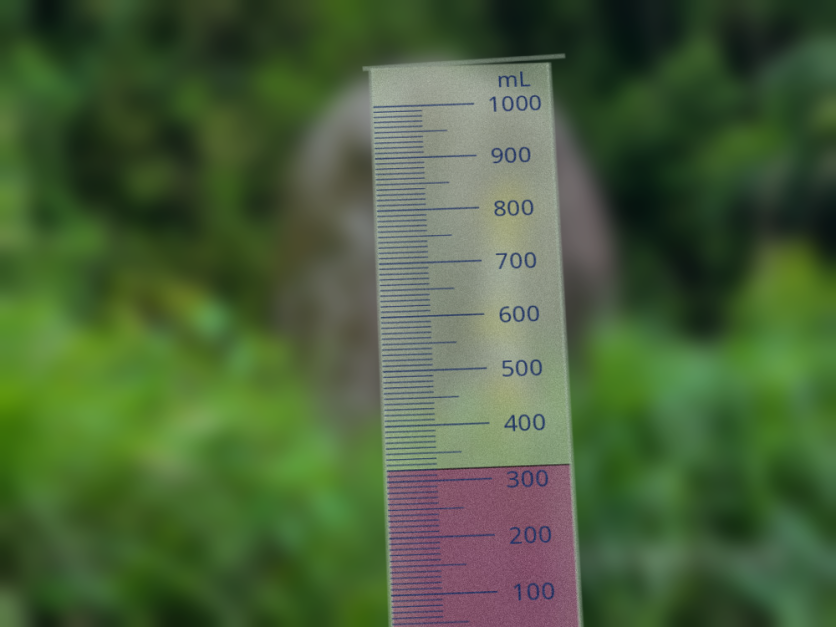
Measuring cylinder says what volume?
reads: 320 mL
